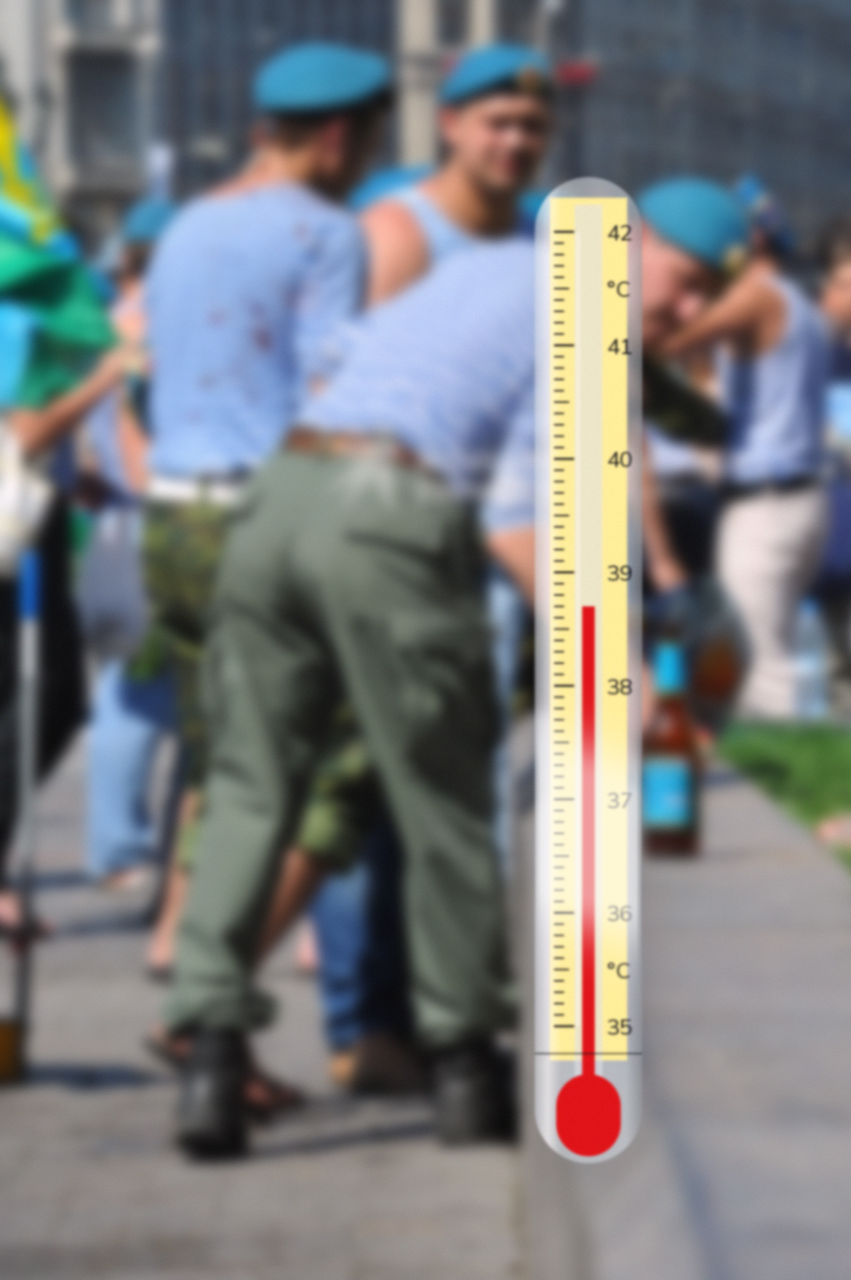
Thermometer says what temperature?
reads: 38.7 °C
